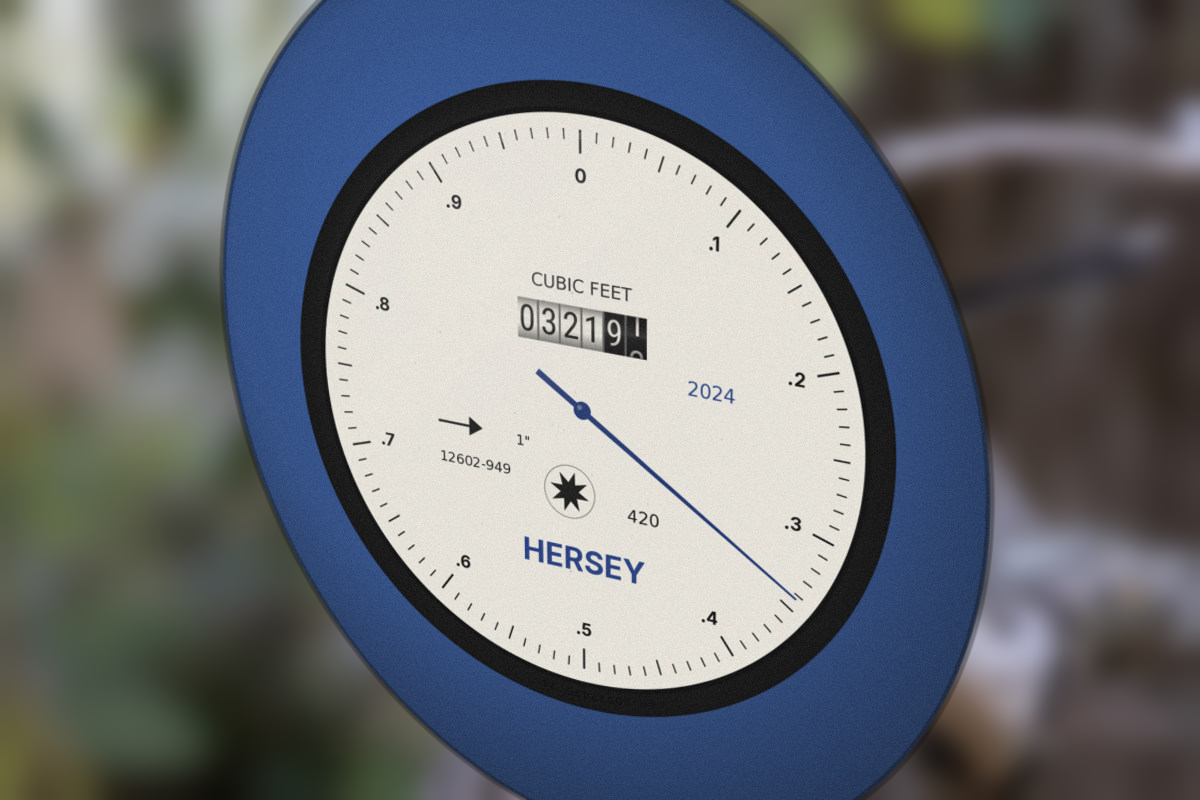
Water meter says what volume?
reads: 32191.34 ft³
